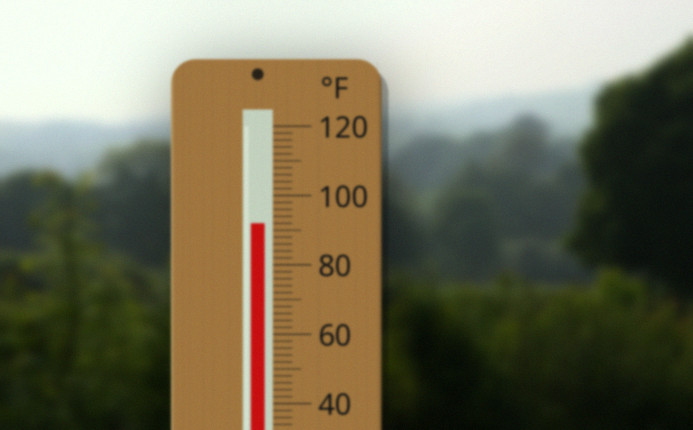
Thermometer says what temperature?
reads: 92 °F
